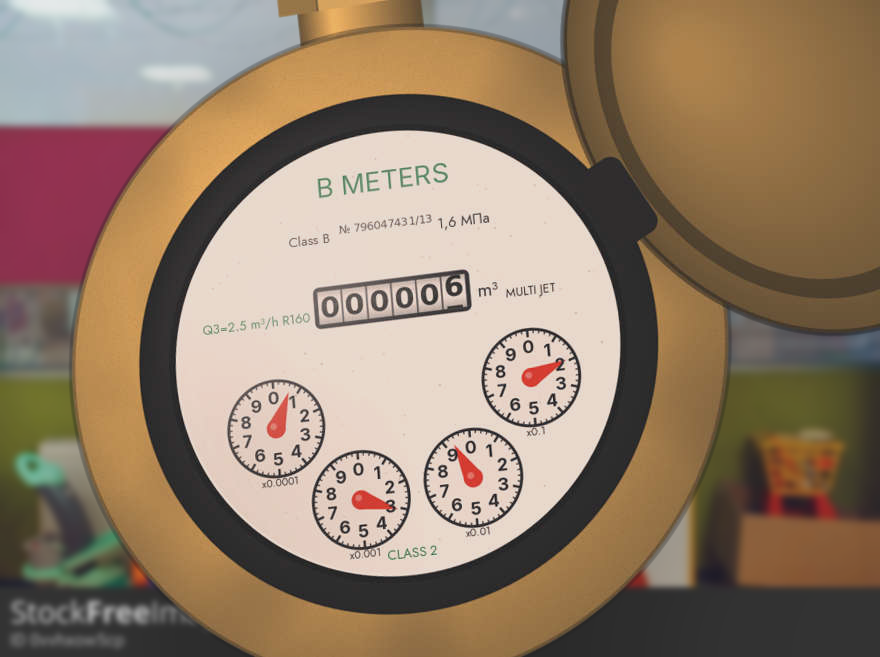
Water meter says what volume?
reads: 6.1930 m³
